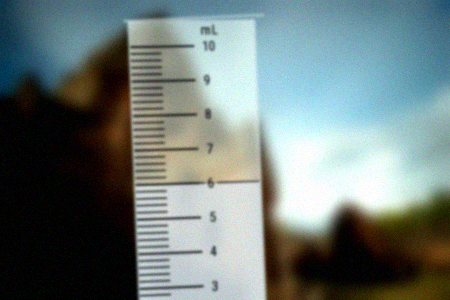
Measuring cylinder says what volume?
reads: 6 mL
